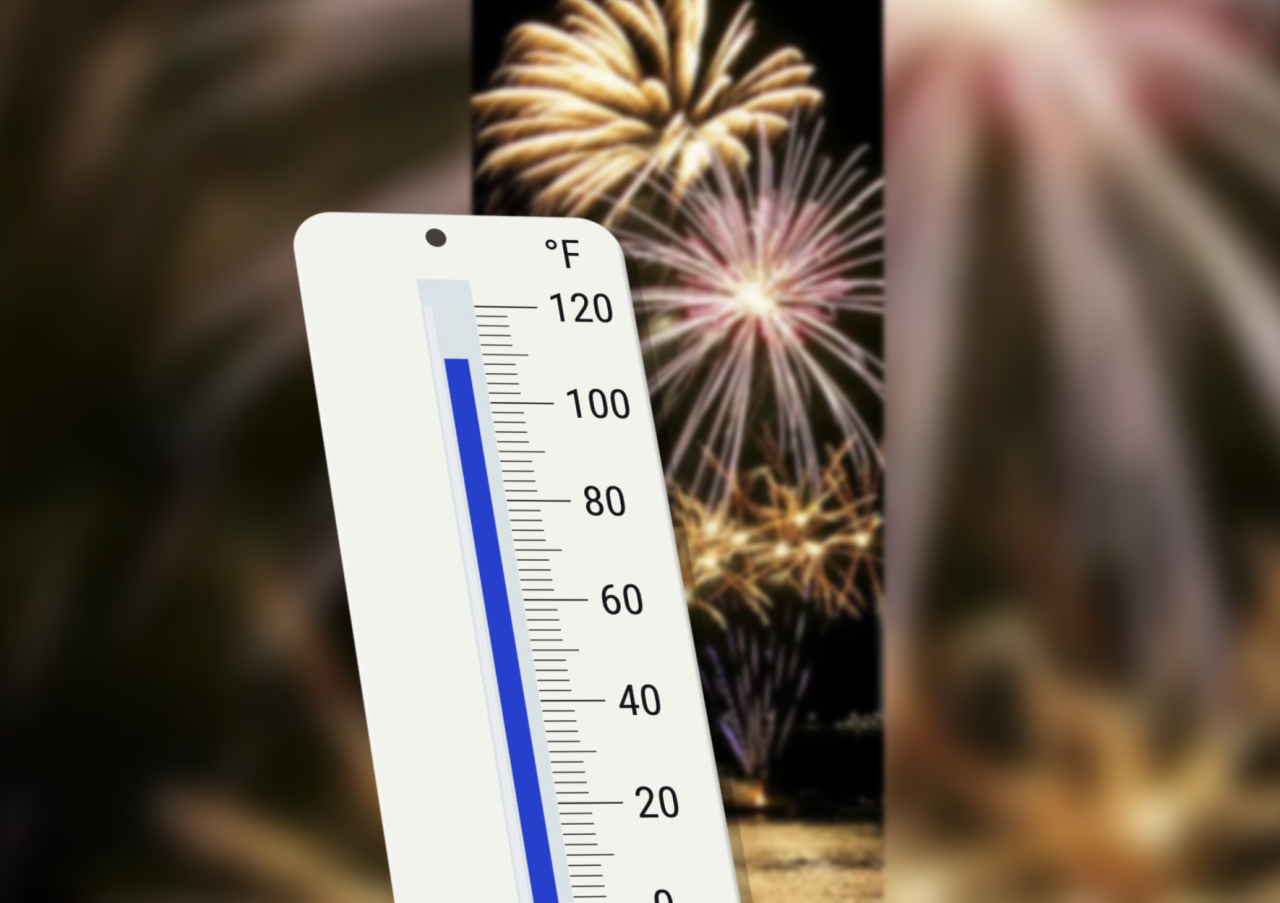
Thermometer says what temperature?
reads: 109 °F
